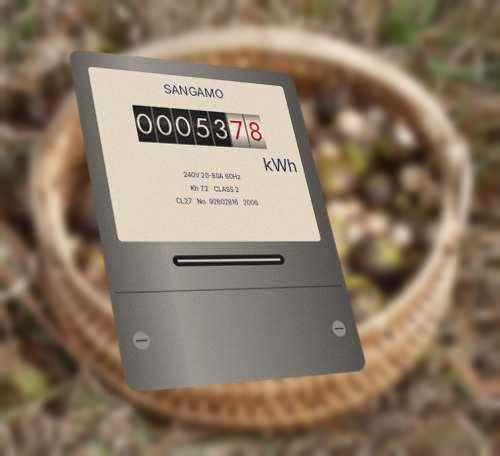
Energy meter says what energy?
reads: 53.78 kWh
